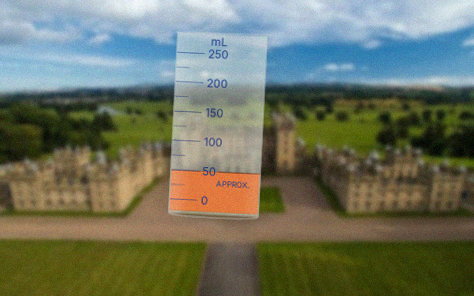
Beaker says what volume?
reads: 50 mL
